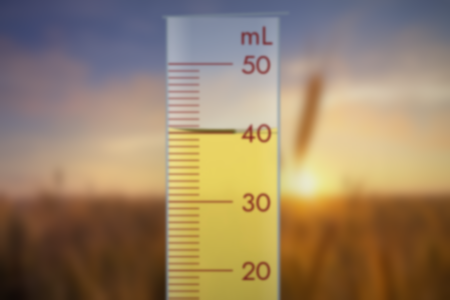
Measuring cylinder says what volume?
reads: 40 mL
